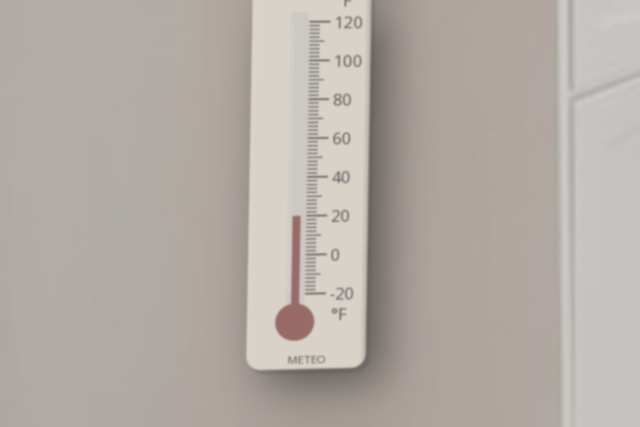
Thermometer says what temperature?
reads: 20 °F
